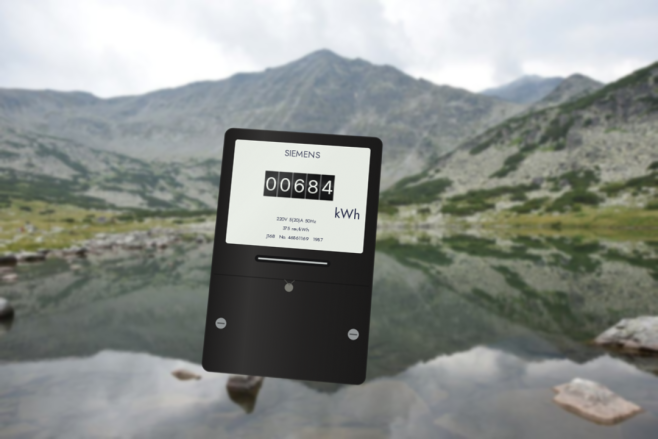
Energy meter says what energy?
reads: 684 kWh
